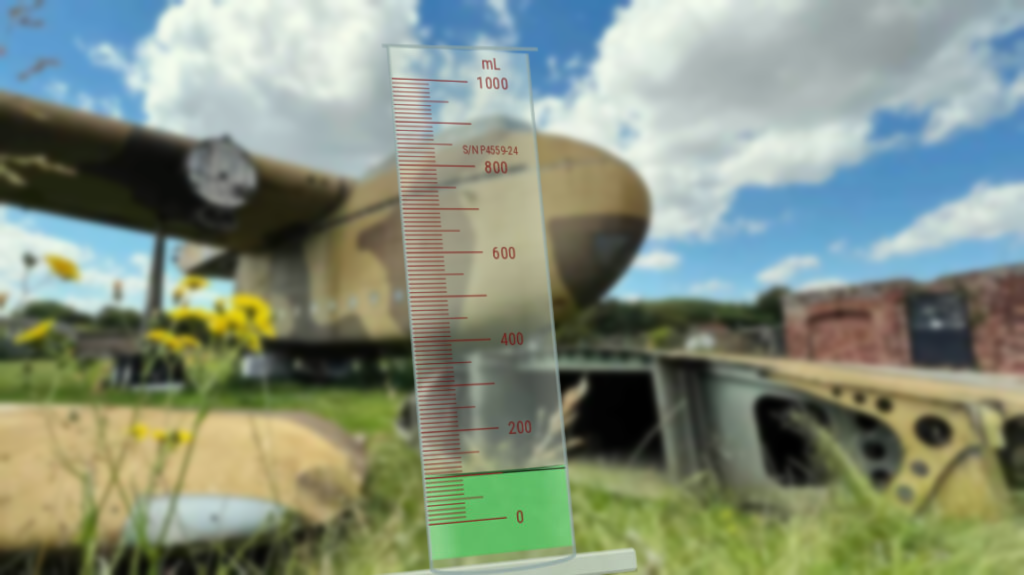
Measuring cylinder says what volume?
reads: 100 mL
